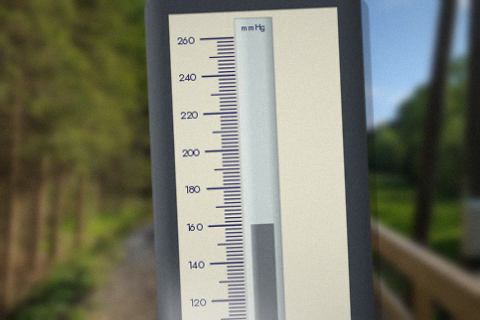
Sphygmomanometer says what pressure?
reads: 160 mmHg
